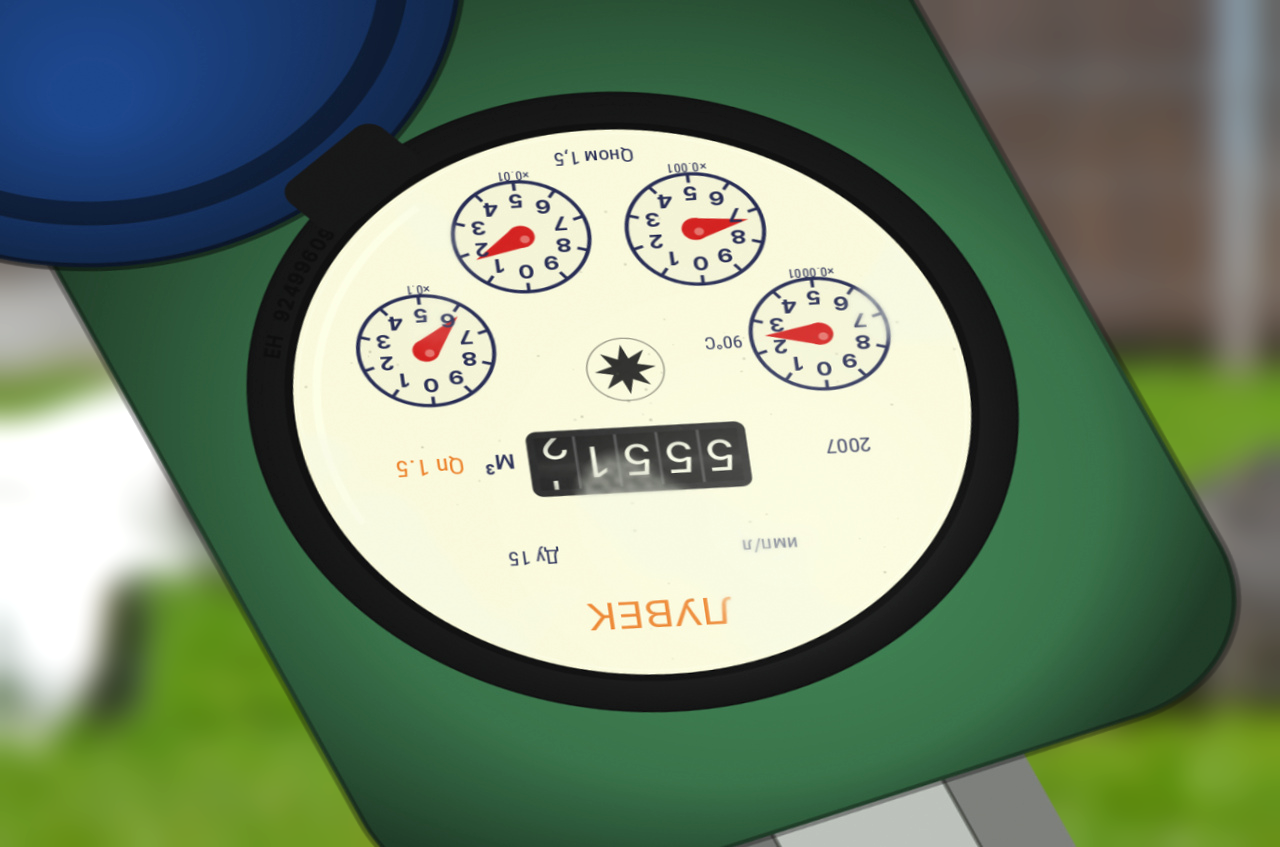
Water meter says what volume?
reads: 55511.6172 m³
